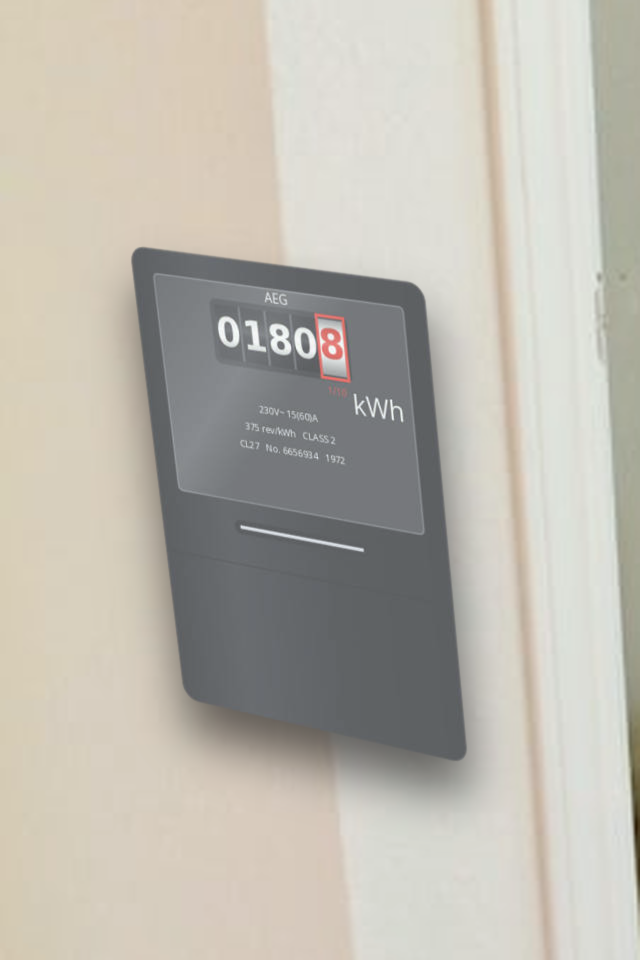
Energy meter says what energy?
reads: 180.8 kWh
